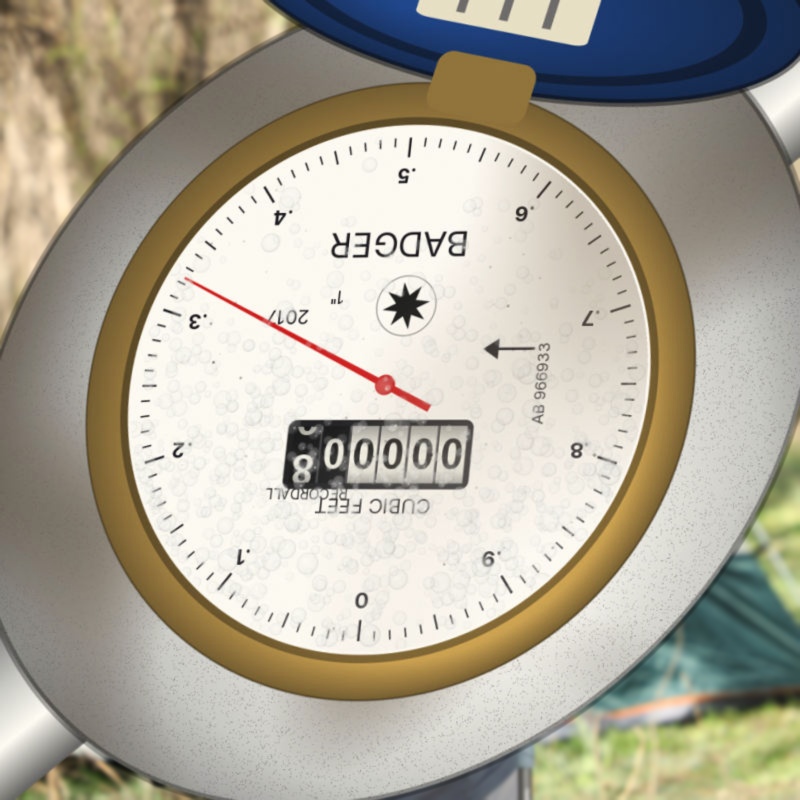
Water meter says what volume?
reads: 8.32 ft³
